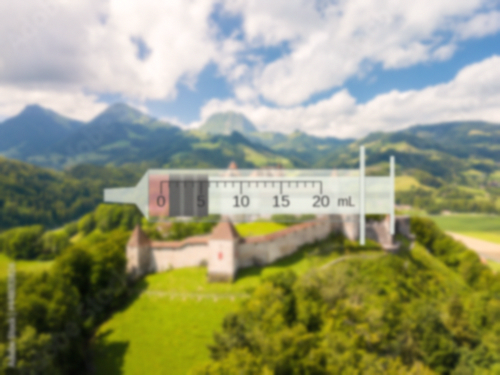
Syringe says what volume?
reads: 1 mL
